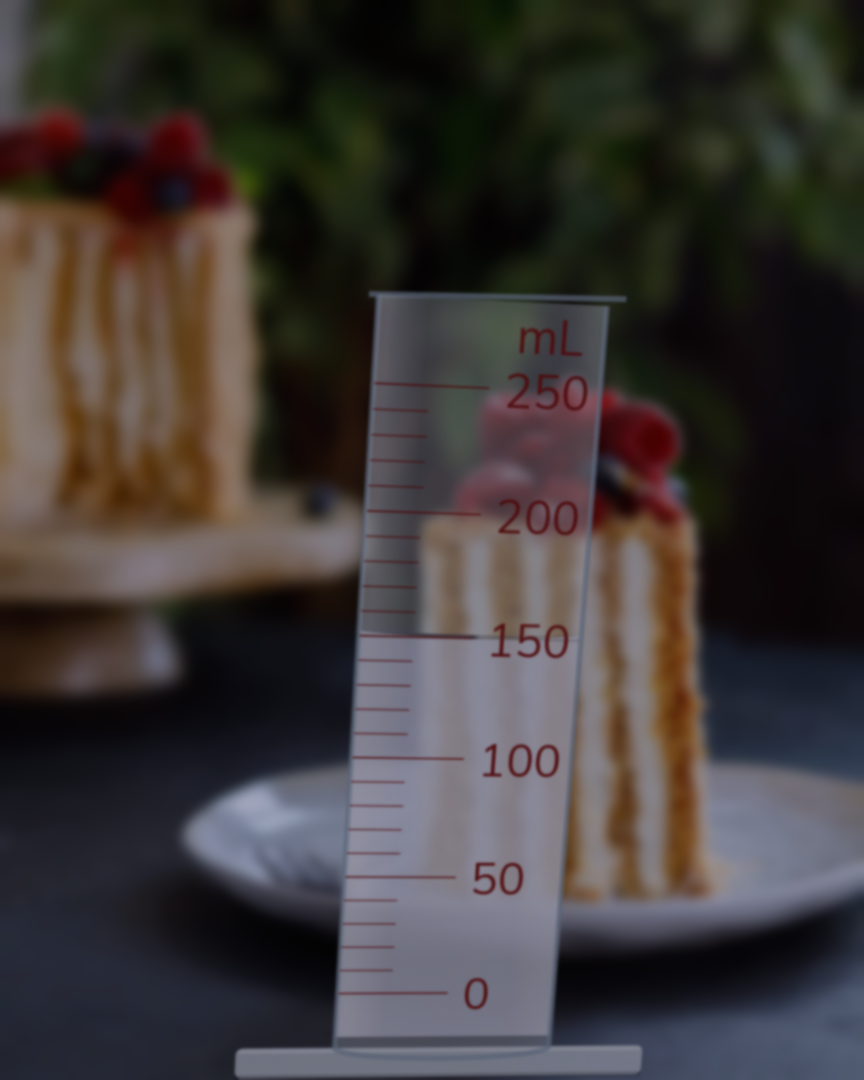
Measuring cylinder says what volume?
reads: 150 mL
